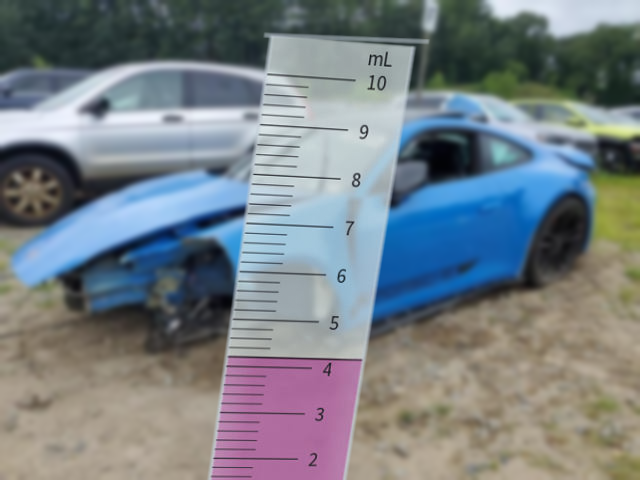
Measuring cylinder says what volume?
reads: 4.2 mL
